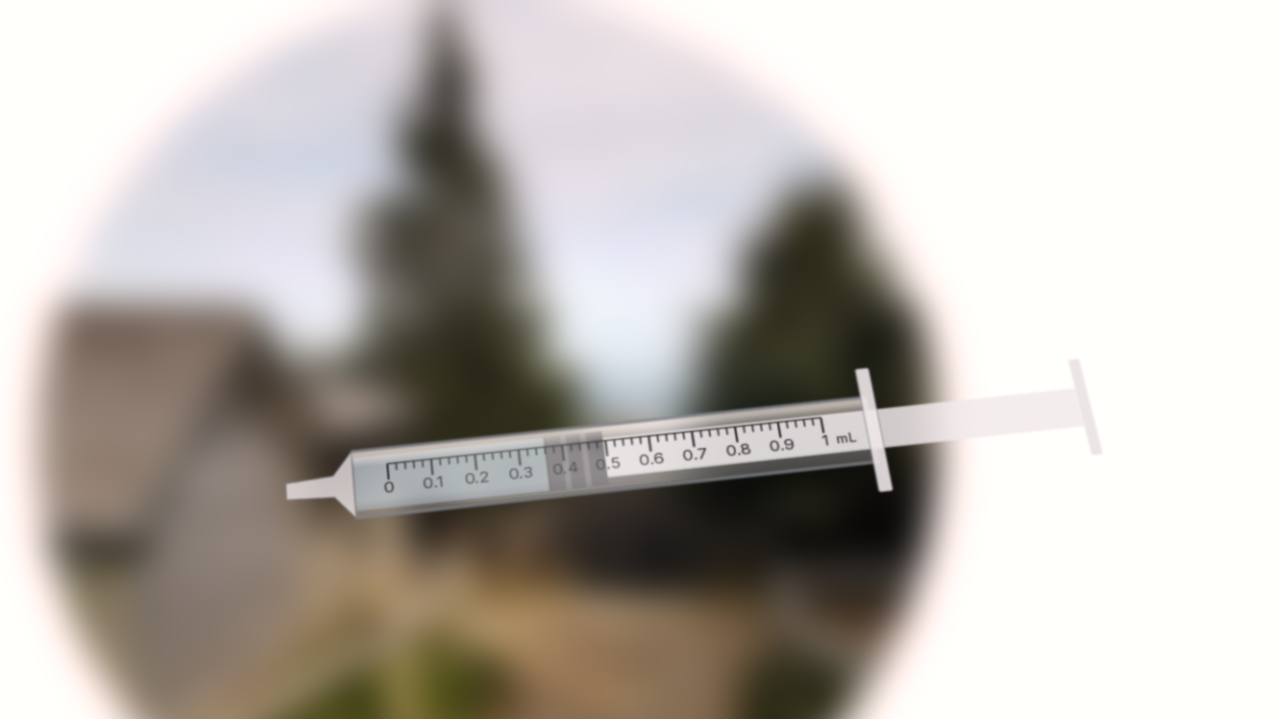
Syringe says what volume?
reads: 0.36 mL
